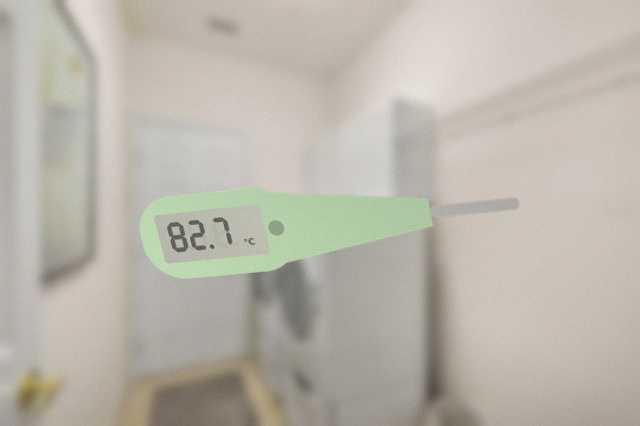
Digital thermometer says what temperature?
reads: 82.7 °C
